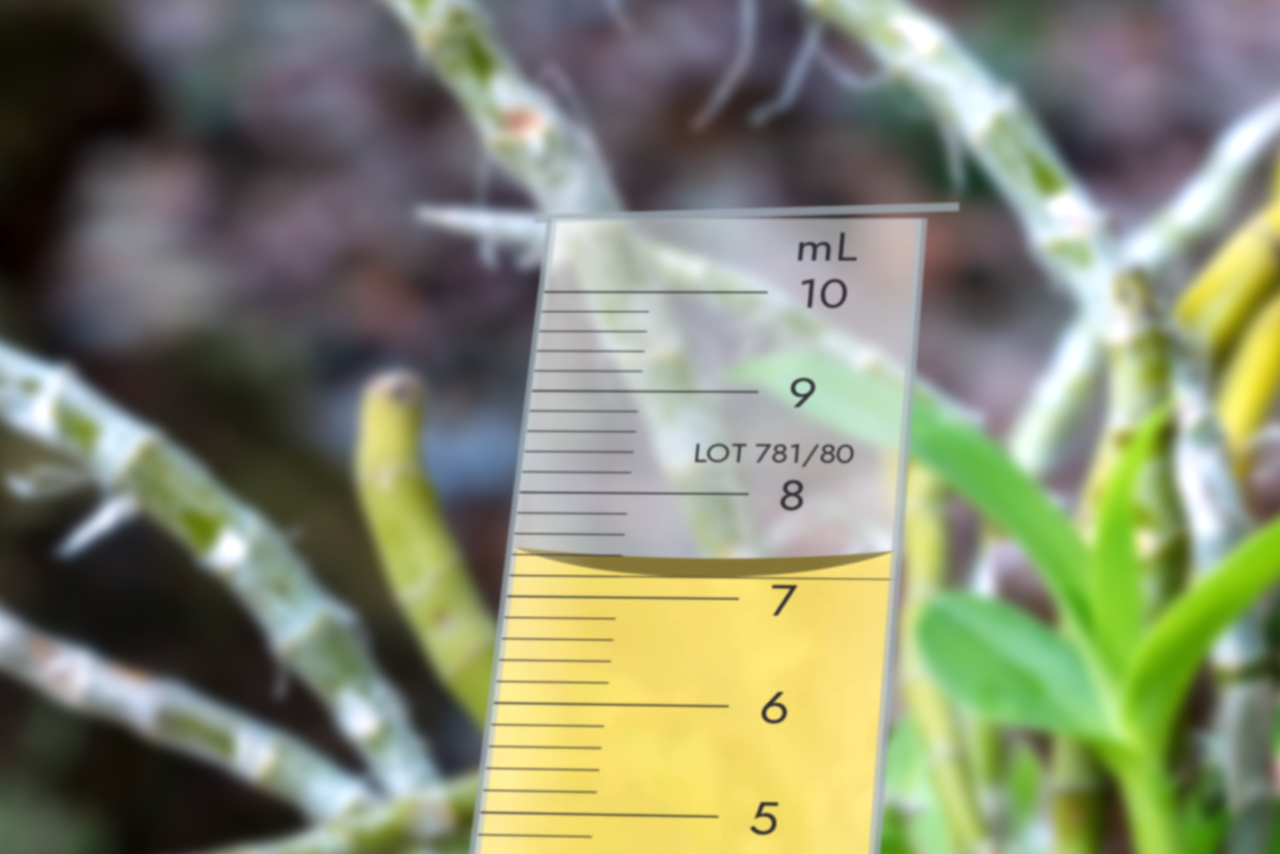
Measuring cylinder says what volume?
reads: 7.2 mL
